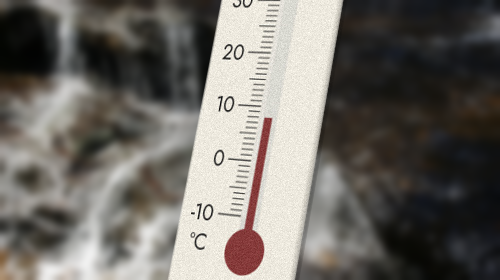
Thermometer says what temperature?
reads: 8 °C
